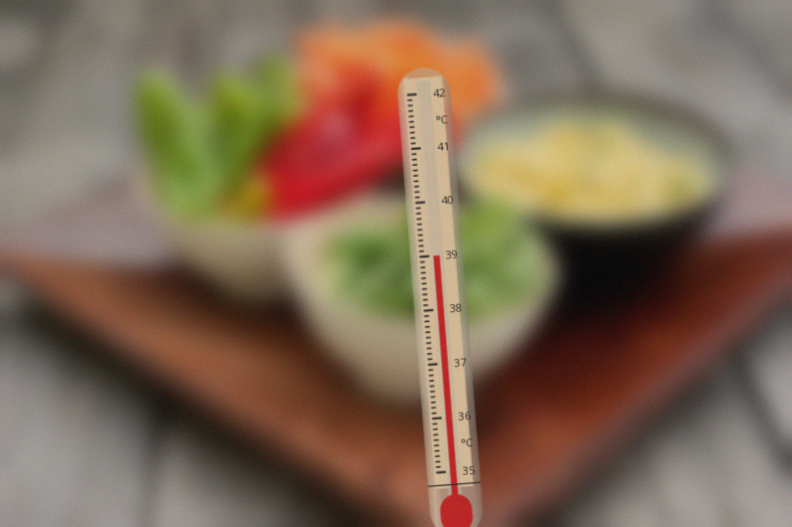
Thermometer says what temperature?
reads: 39 °C
